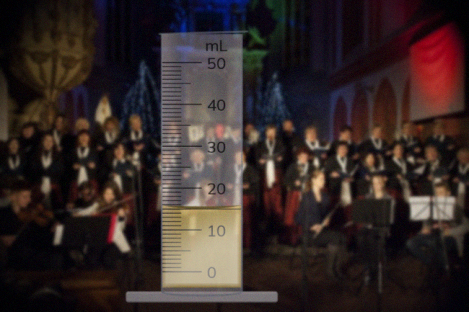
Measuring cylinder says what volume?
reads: 15 mL
